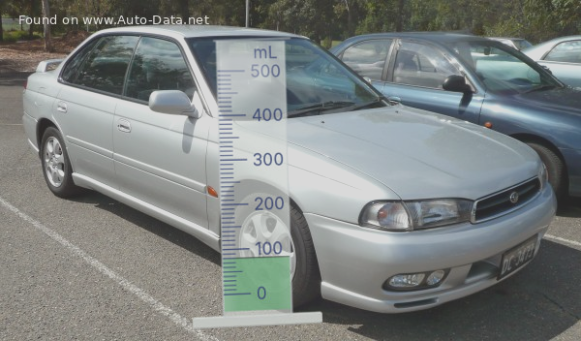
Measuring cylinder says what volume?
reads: 80 mL
